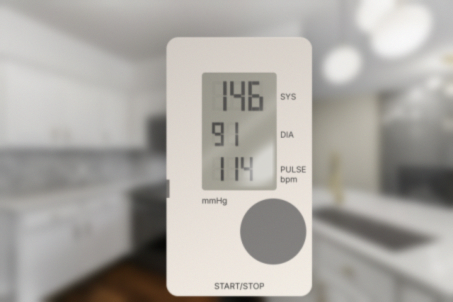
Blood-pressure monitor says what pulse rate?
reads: 114 bpm
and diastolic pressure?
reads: 91 mmHg
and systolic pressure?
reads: 146 mmHg
